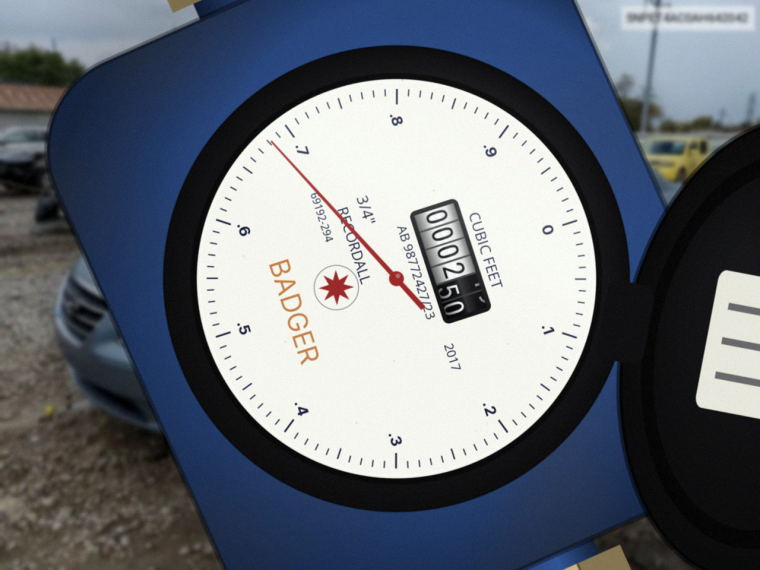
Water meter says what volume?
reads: 249.68 ft³
